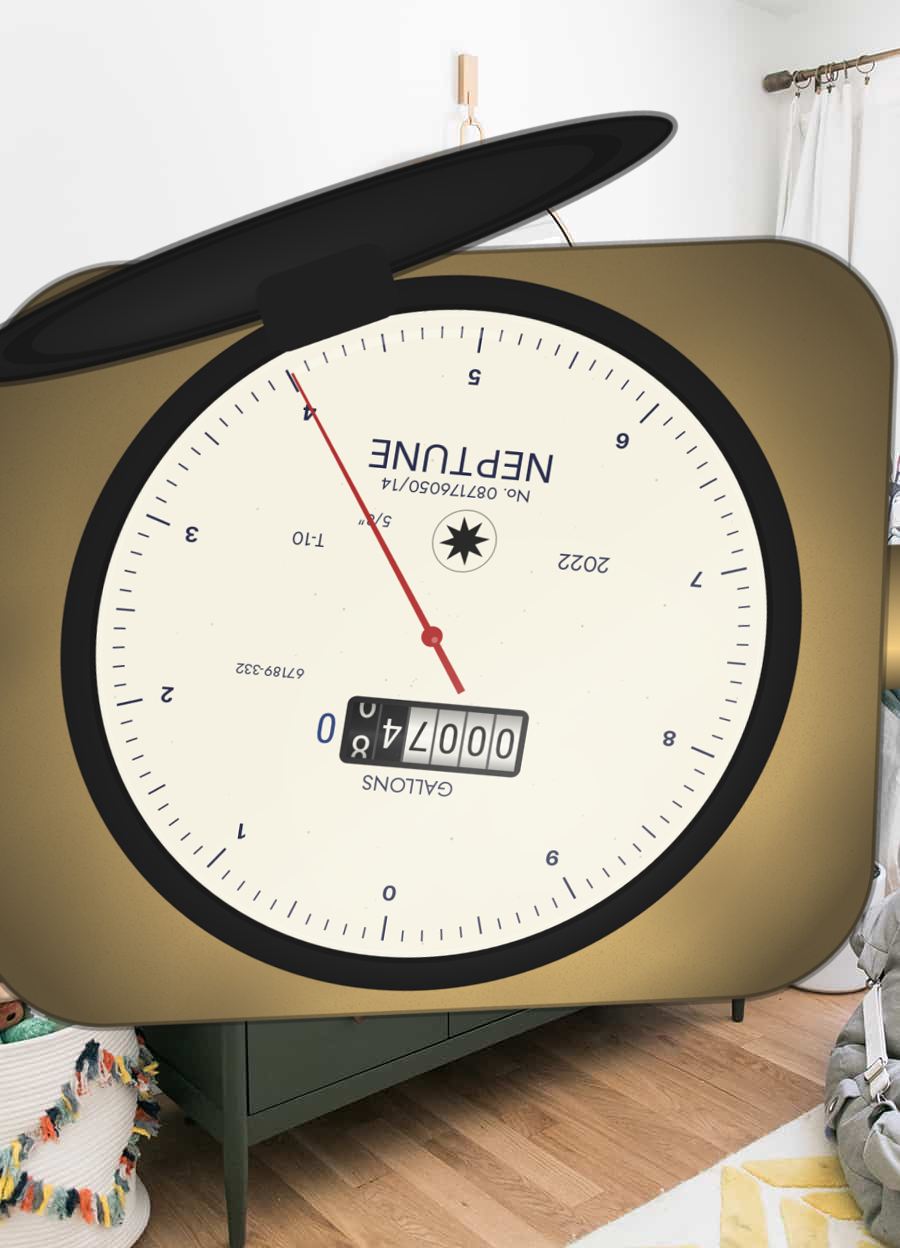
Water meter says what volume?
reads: 7484.0 gal
